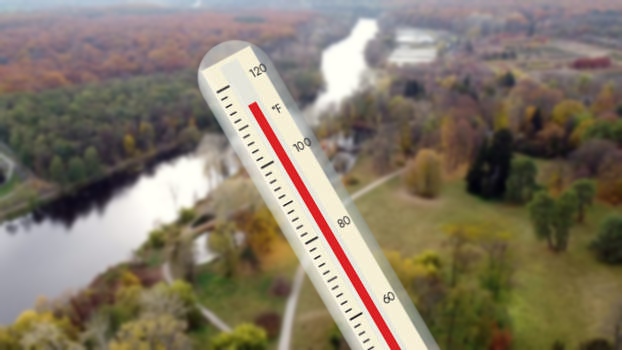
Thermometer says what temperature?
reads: 114 °F
